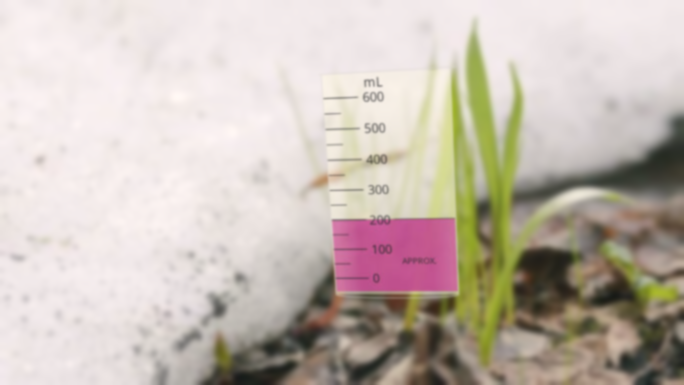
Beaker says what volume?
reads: 200 mL
